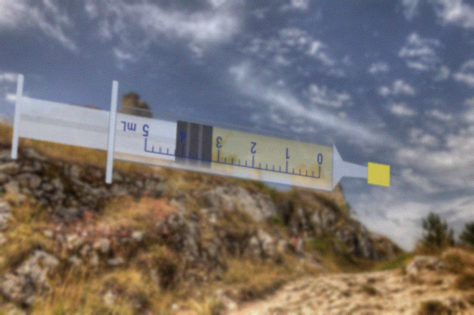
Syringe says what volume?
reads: 3.2 mL
